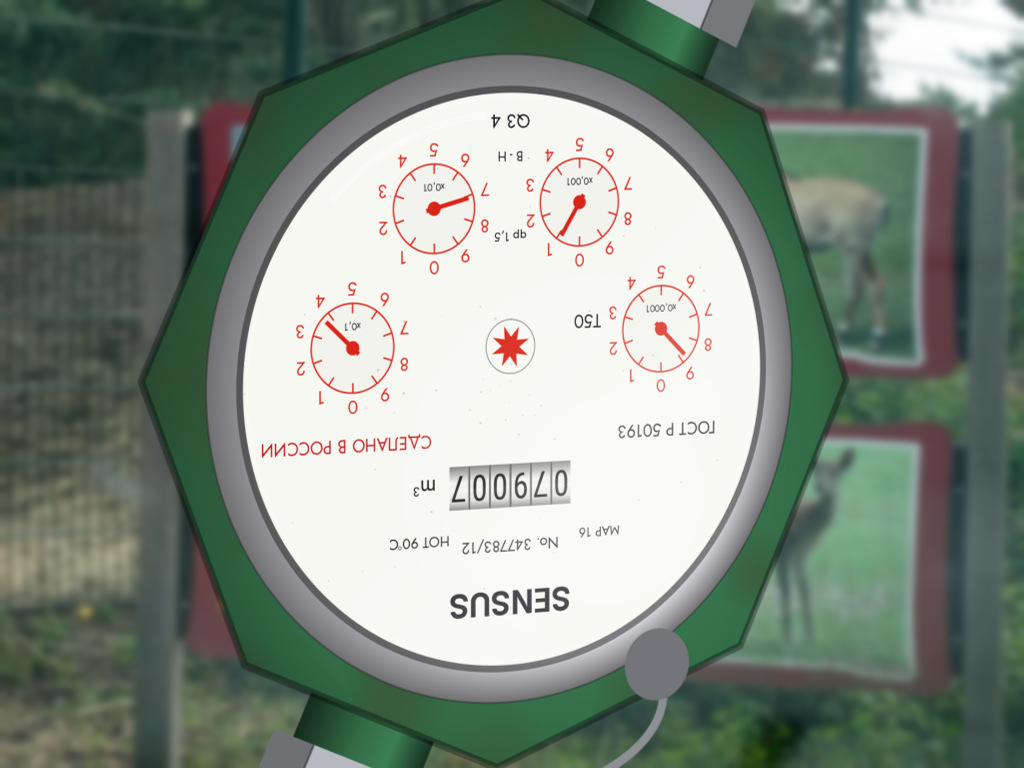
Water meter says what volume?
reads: 79007.3708 m³
